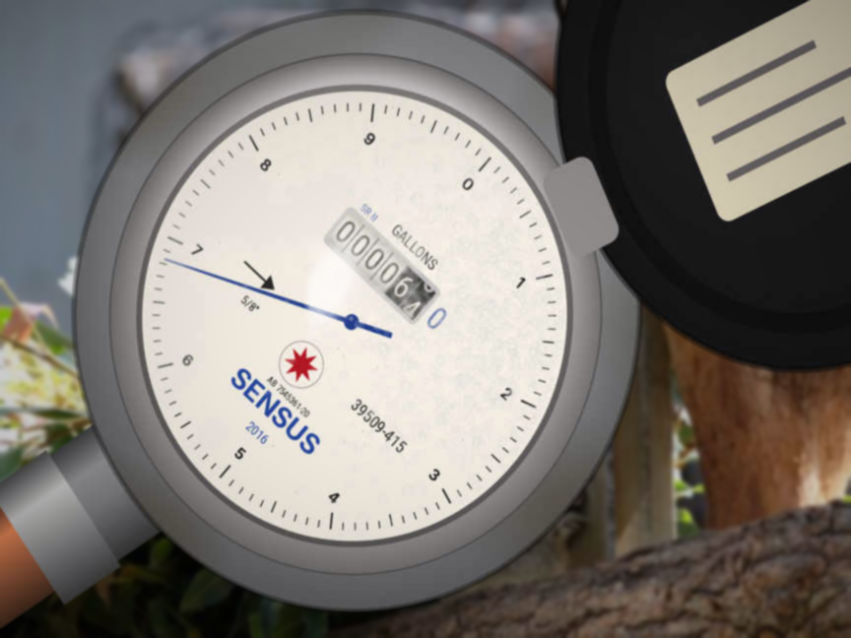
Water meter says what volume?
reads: 636.8 gal
